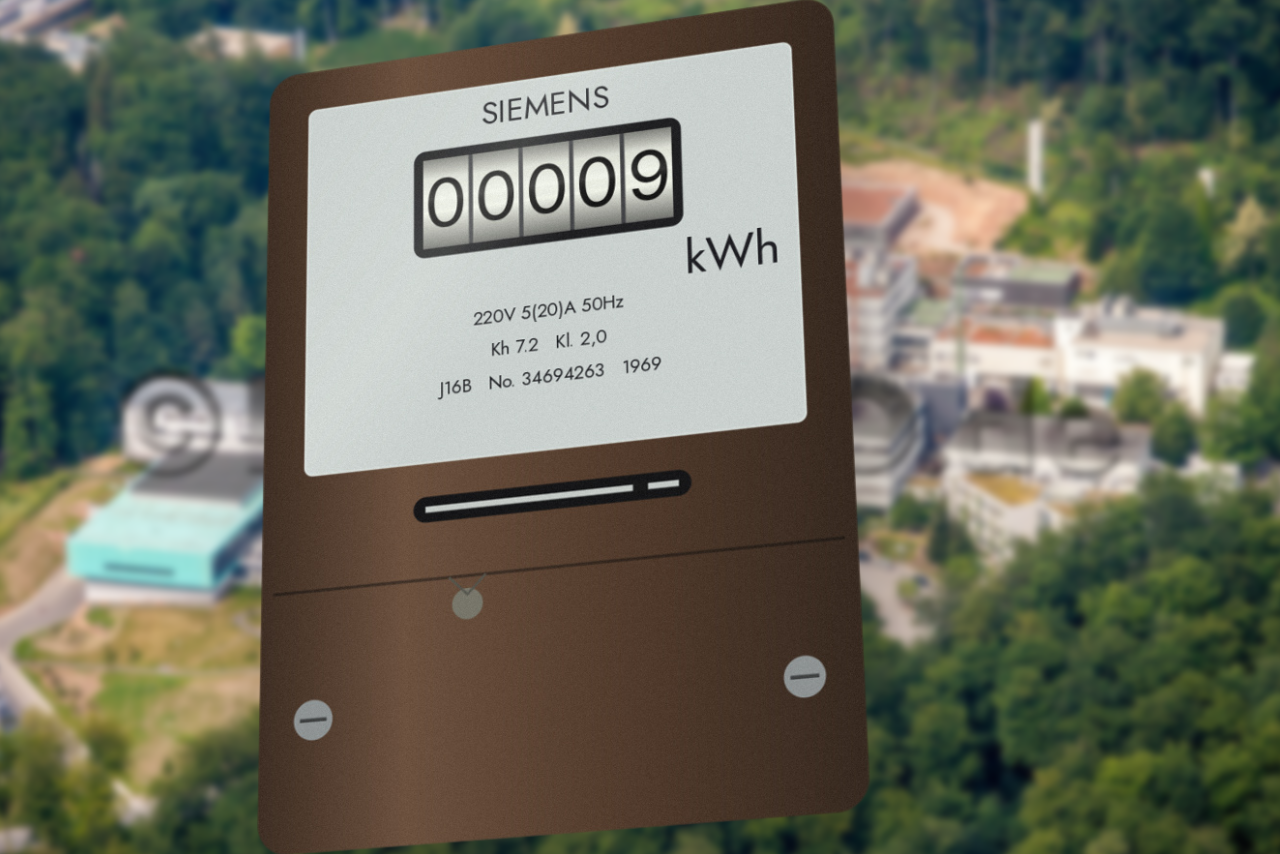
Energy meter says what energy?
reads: 9 kWh
